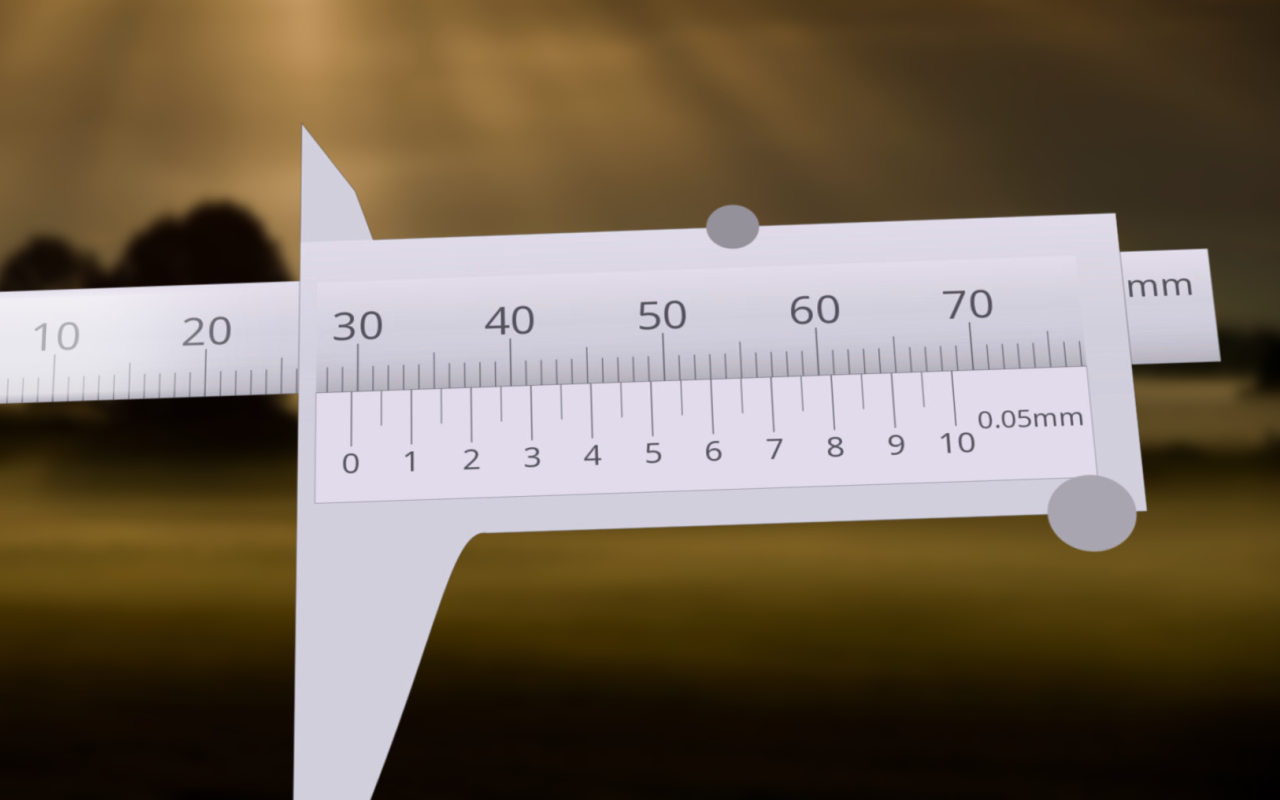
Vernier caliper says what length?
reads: 29.6 mm
